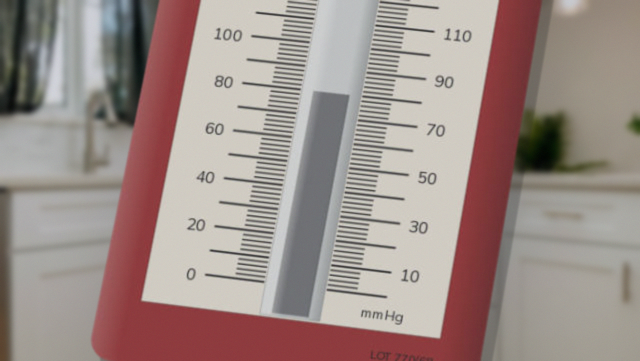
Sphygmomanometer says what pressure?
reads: 80 mmHg
